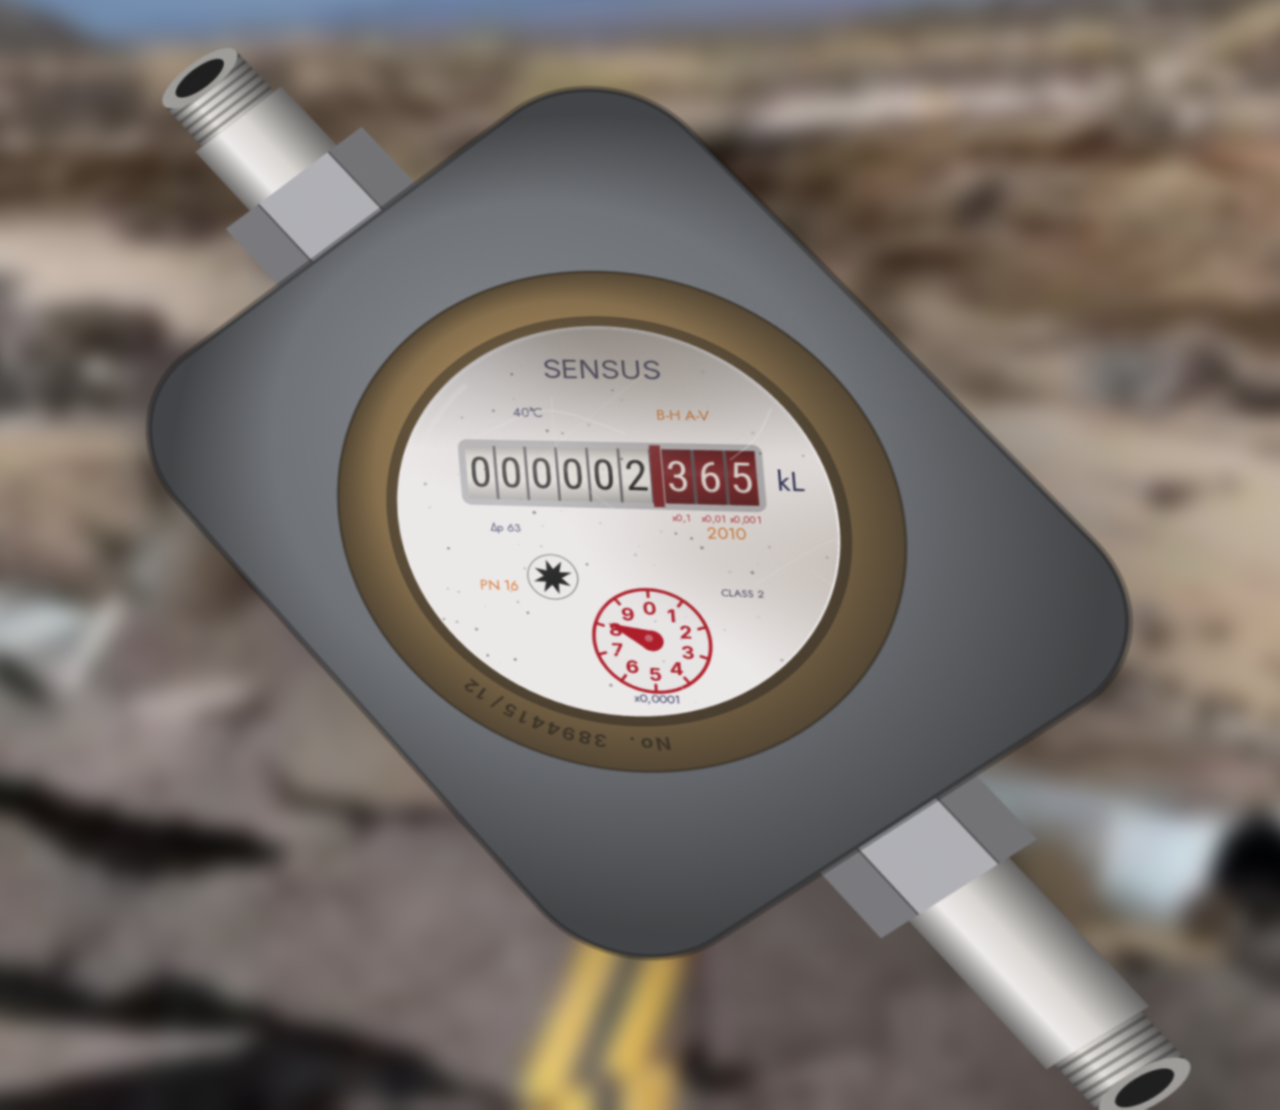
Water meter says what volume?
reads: 2.3658 kL
